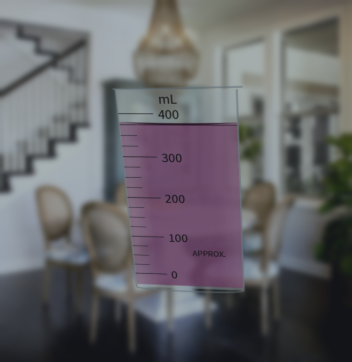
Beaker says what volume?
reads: 375 mL
